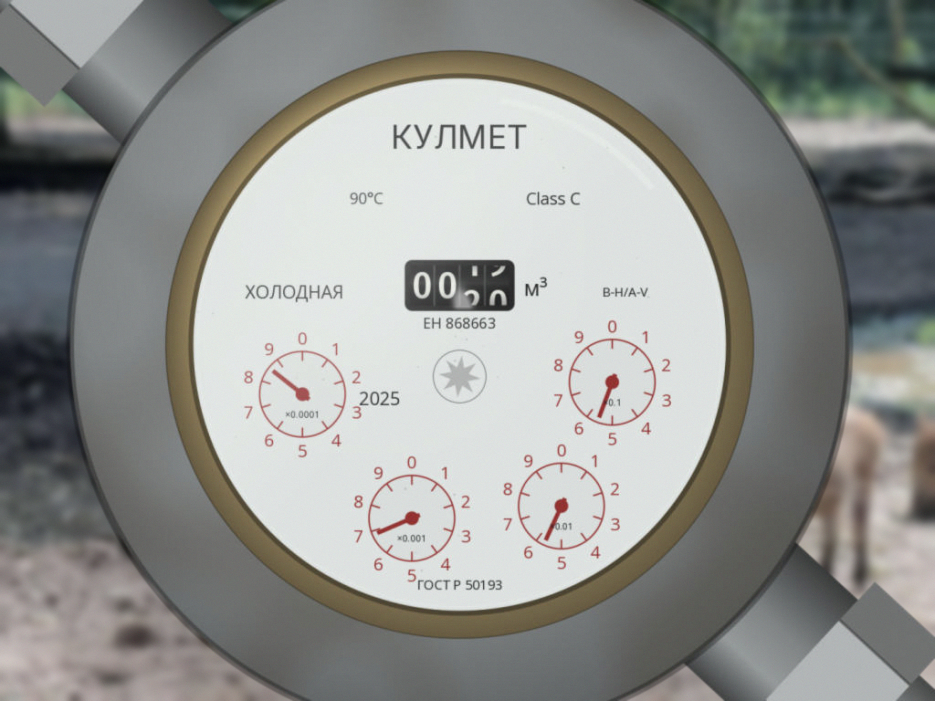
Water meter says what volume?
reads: 19.5568 m³
